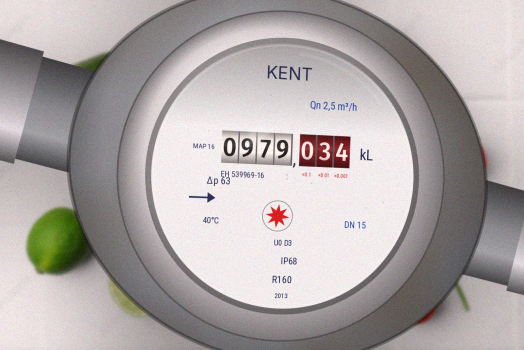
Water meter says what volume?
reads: 979.034 kL
